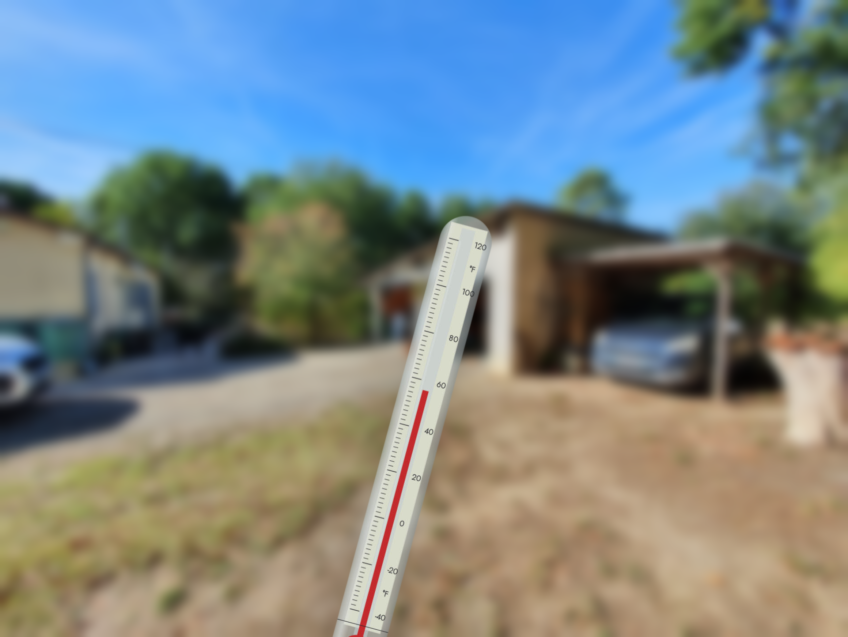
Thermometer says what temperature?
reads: 56 °F
